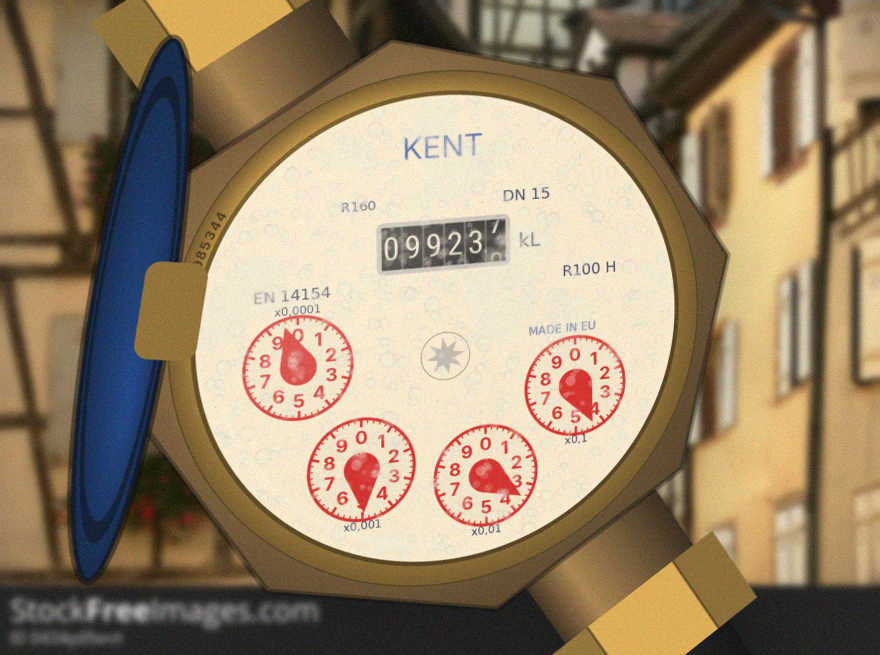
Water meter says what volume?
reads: 99237.4349 kL
